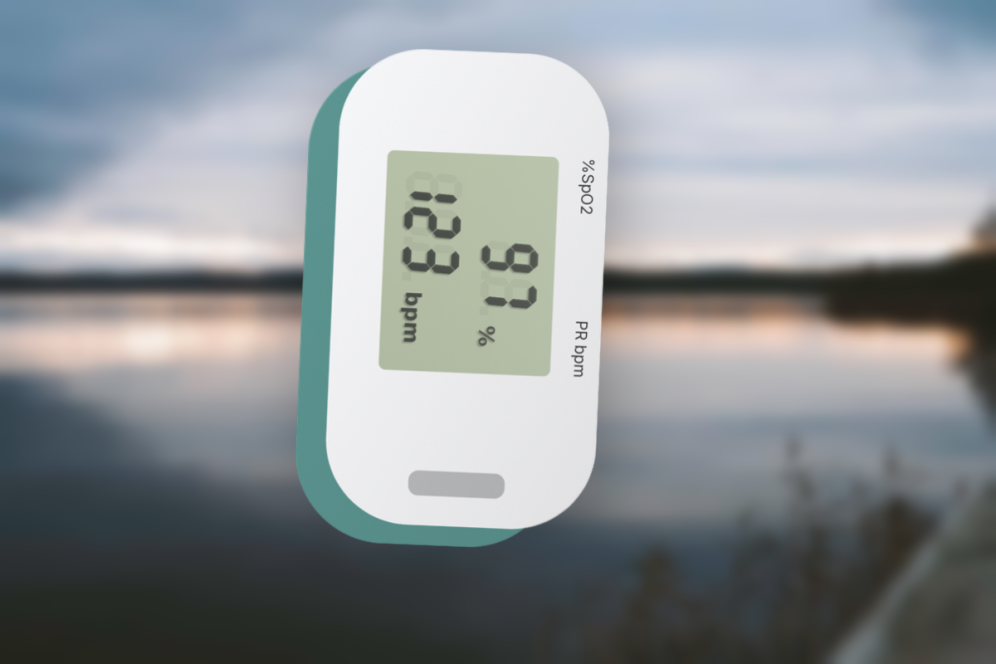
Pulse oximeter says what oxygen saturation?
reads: 97 %
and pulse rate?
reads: 123 bpm
